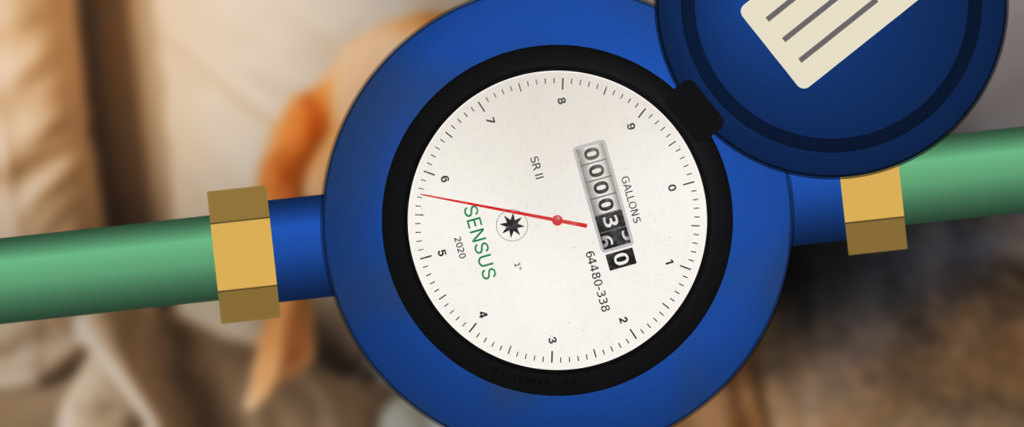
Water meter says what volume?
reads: 355.7 gal
